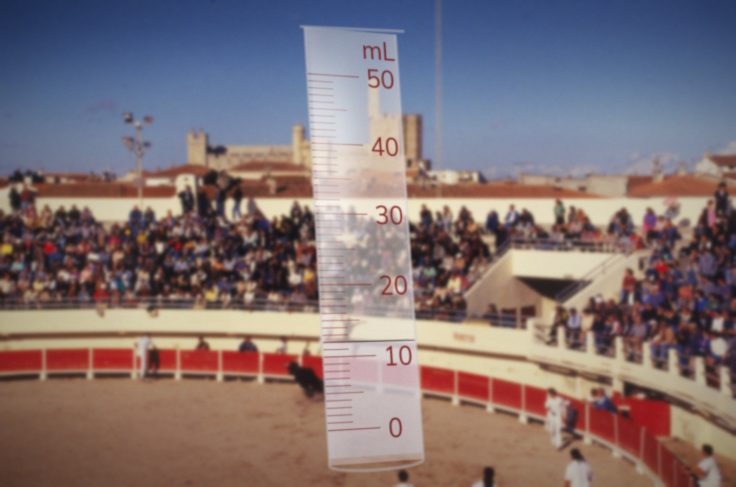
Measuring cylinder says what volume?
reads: 12 mL
